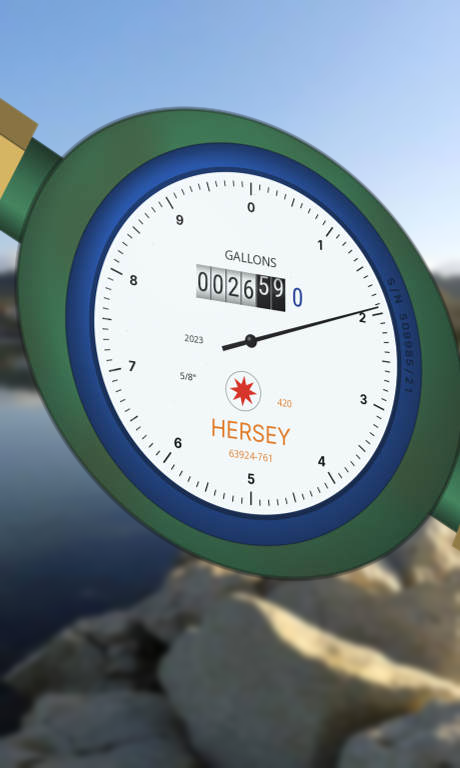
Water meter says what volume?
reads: 26591.9 gal
